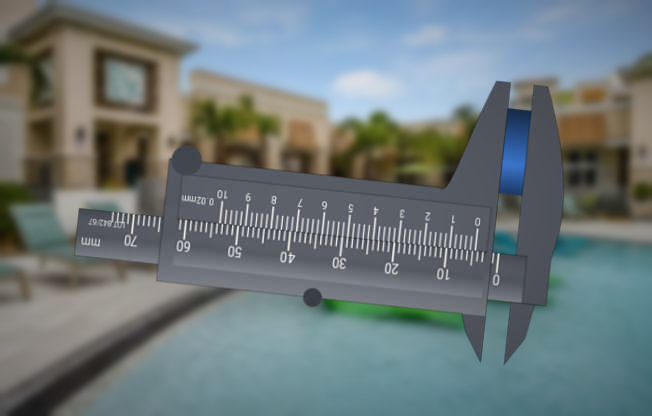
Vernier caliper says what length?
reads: 4.5 mm
